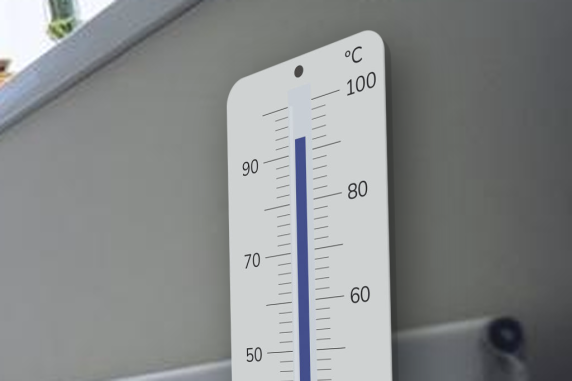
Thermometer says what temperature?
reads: 93 °C
